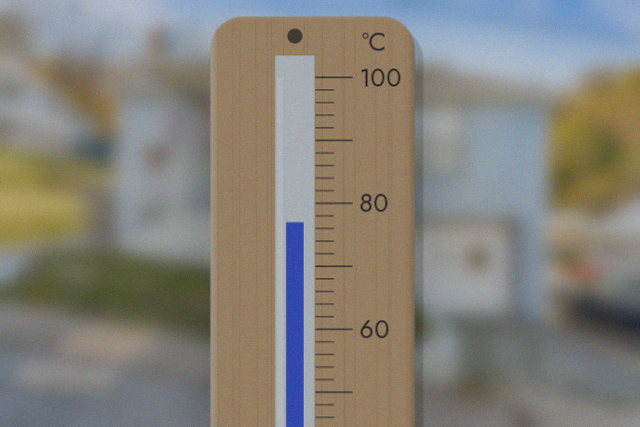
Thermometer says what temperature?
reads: 77 °C
